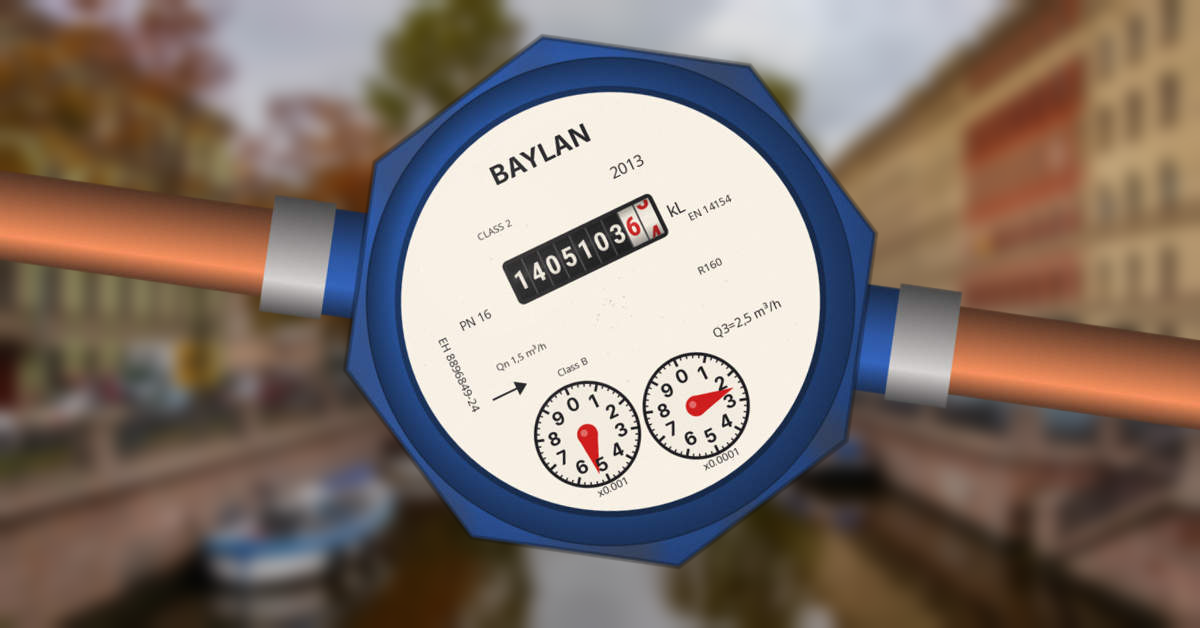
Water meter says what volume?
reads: 1405103.6352 kL
